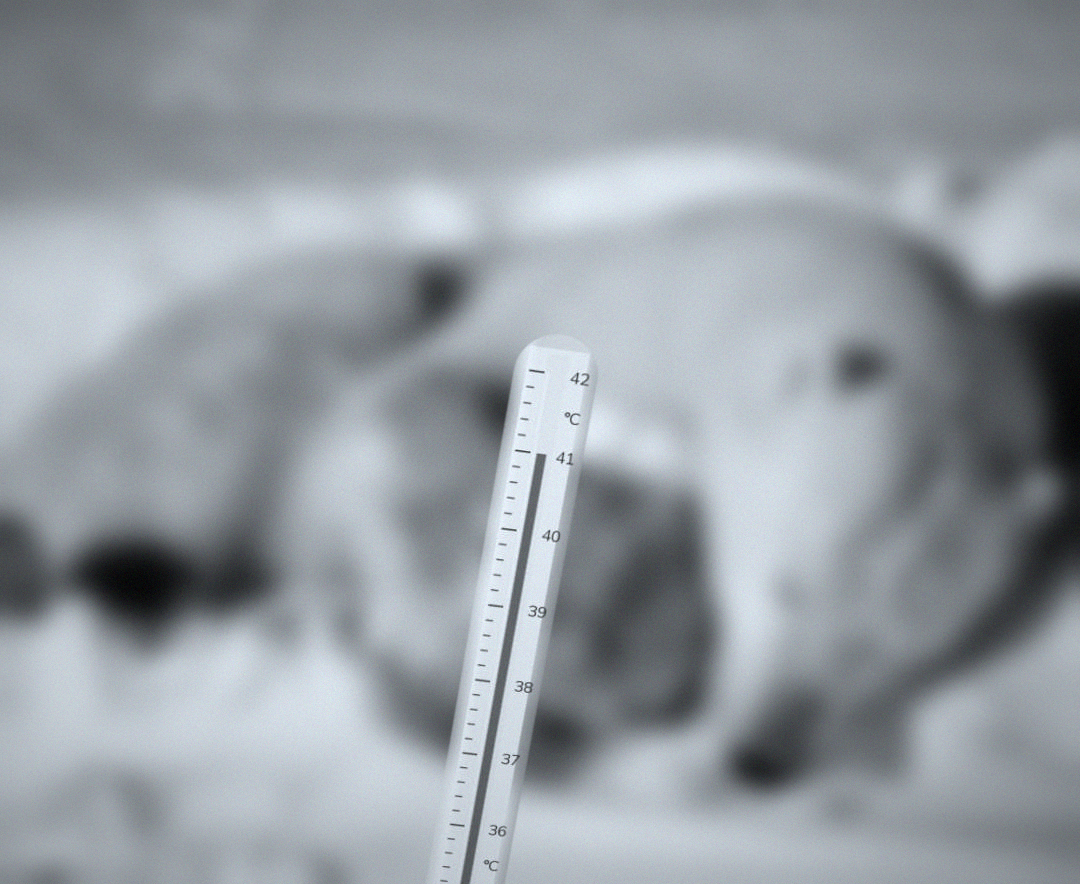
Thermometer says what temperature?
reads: 41 °C
